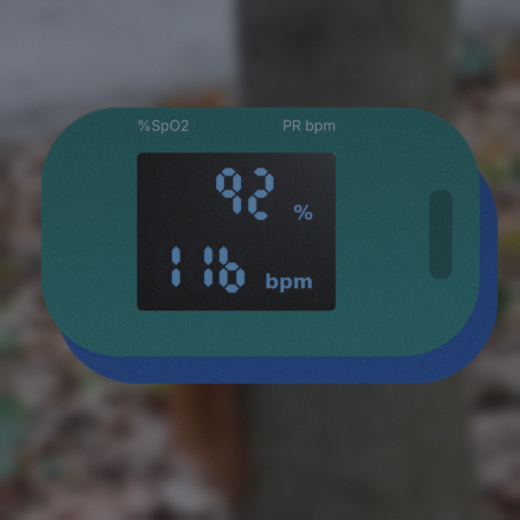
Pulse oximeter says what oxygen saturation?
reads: 92 %
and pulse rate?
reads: 116 bpm
